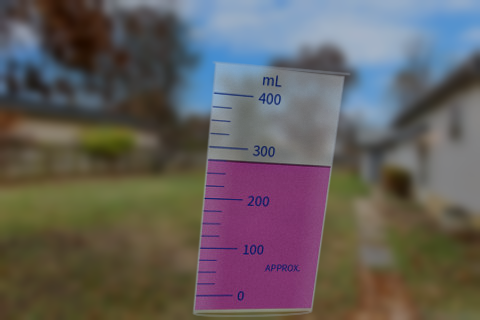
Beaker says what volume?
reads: 275 mL
